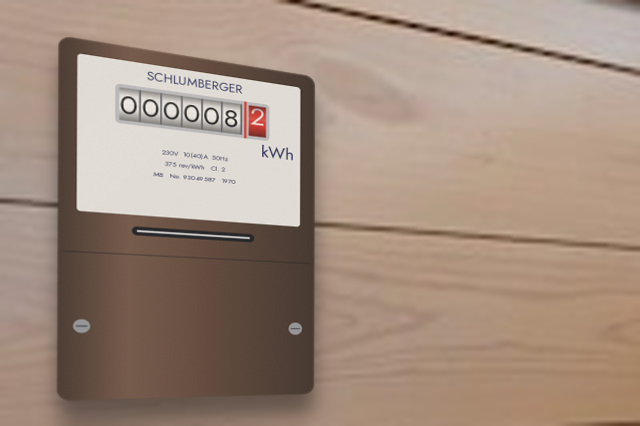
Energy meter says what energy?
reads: 8.2 kWh
